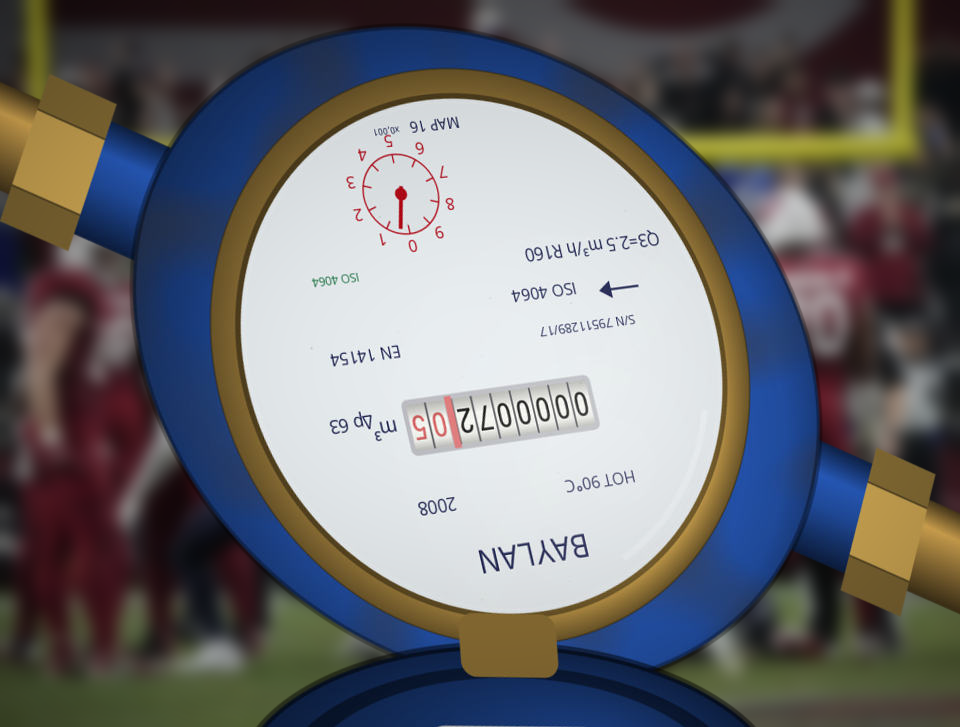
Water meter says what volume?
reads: 72.050 m³
